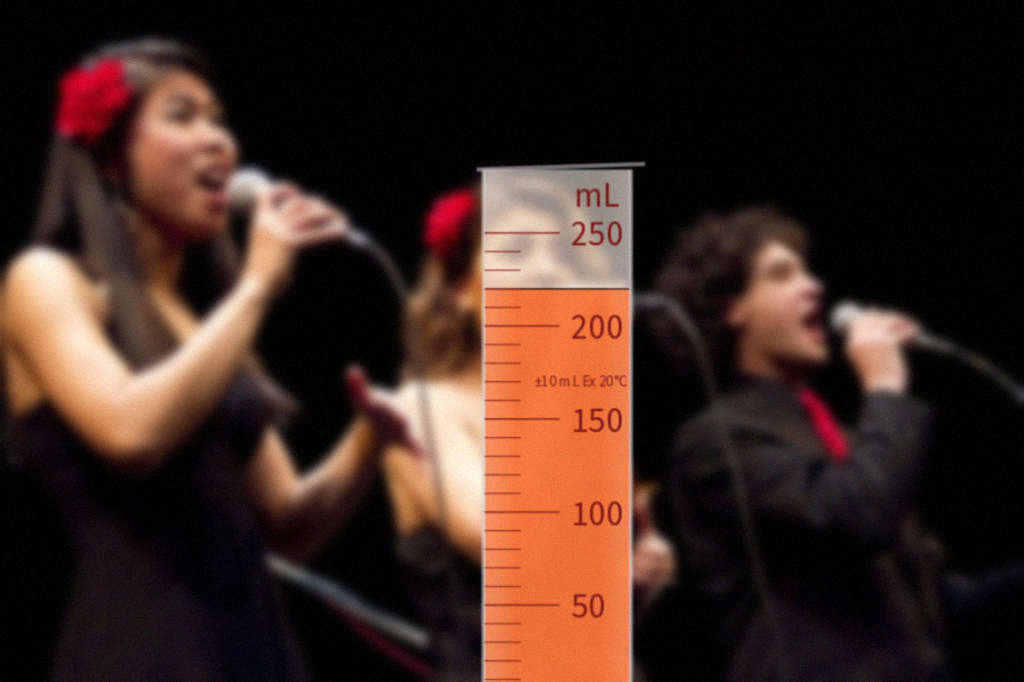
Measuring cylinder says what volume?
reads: 220 mL
